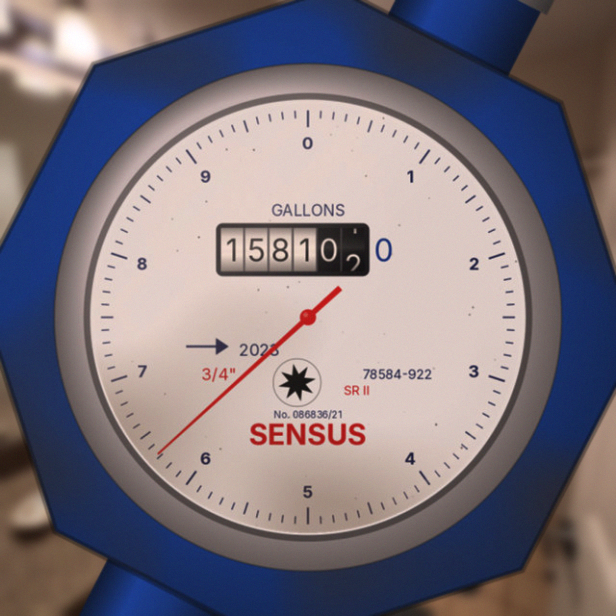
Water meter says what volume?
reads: 1581016.3 gal
